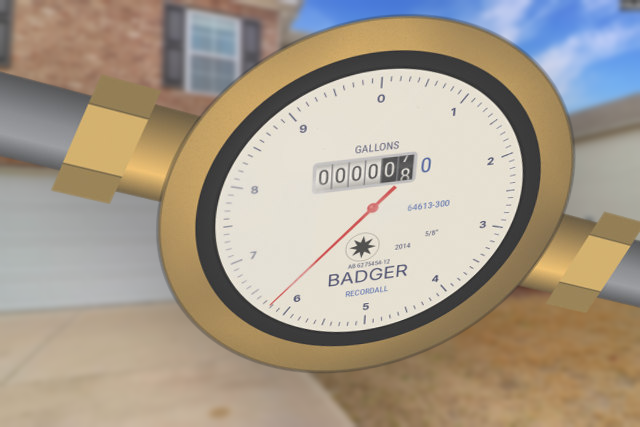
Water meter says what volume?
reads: 76.2 gal
